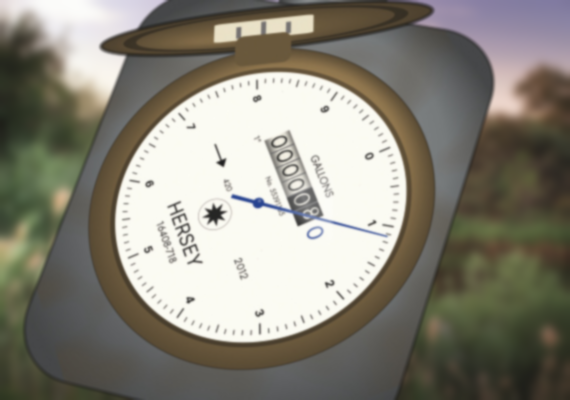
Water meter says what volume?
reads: 81.1 gal
